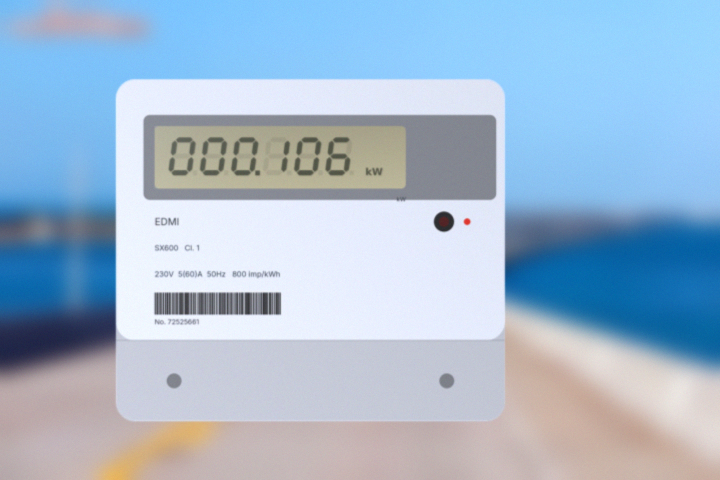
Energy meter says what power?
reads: 0.106 kW
